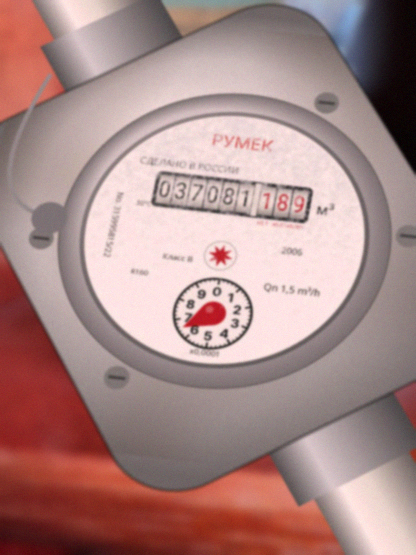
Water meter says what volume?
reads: 37081.1896 m³
